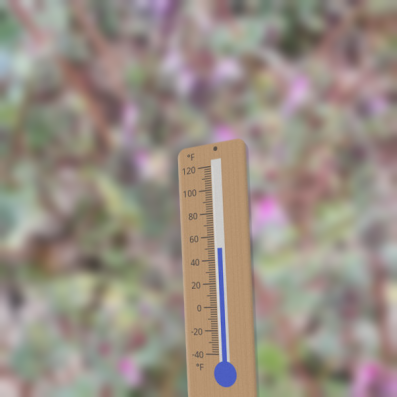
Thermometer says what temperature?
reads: 50 °F
